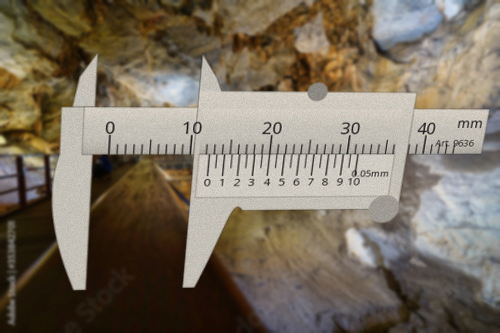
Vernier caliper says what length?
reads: 12.4 mm
